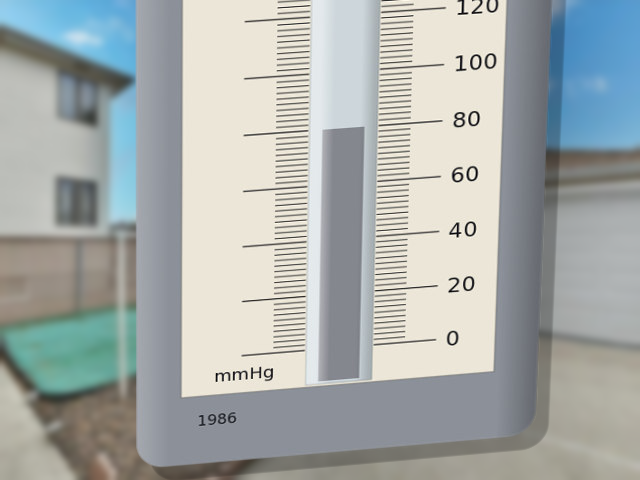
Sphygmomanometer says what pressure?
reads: 80 mmHg
